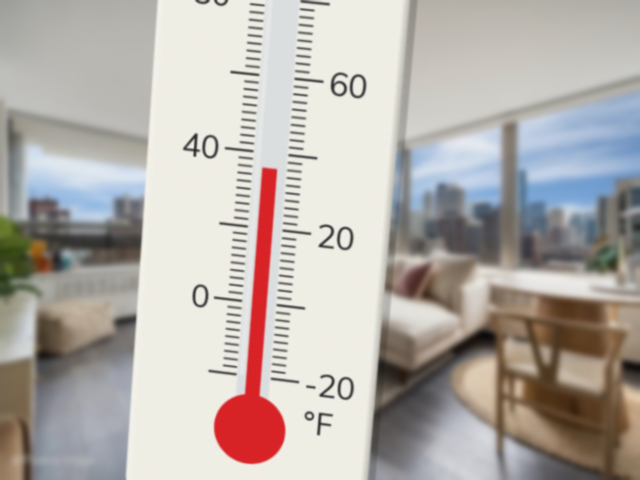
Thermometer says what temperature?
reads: 36 °F
